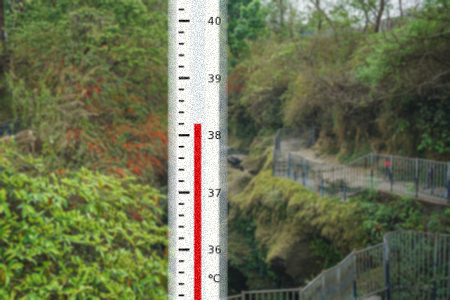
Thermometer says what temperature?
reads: 38.2 °C
